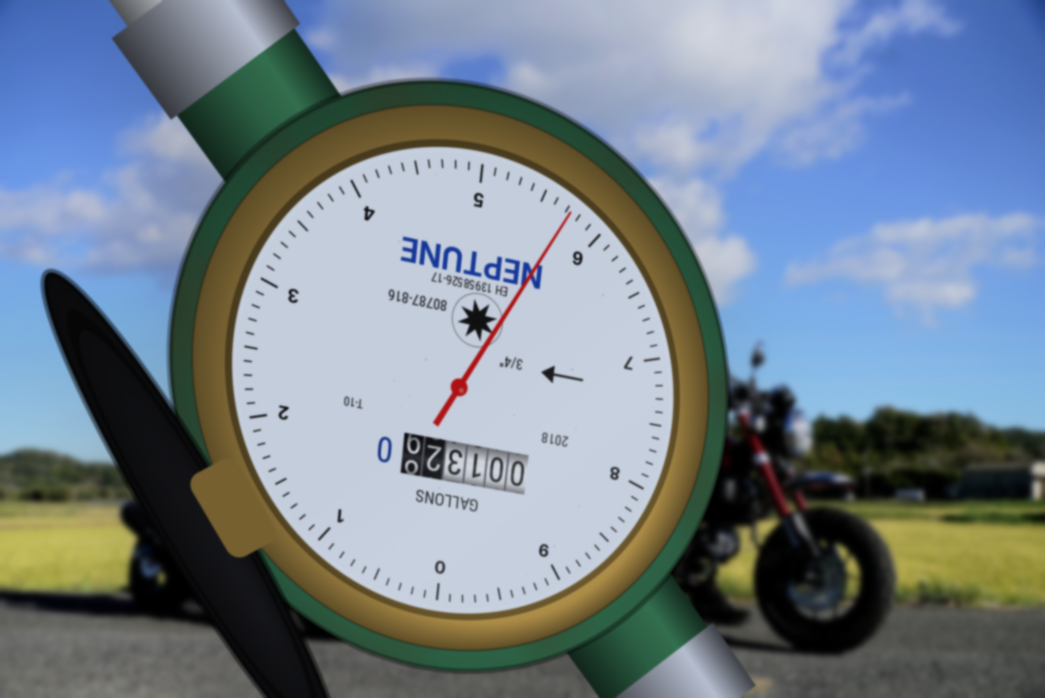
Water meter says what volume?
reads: 13285.7 gal
